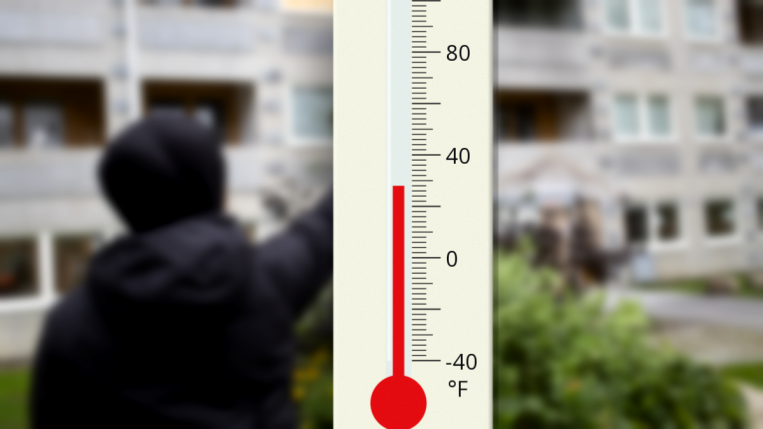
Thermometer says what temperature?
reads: 28 °F
